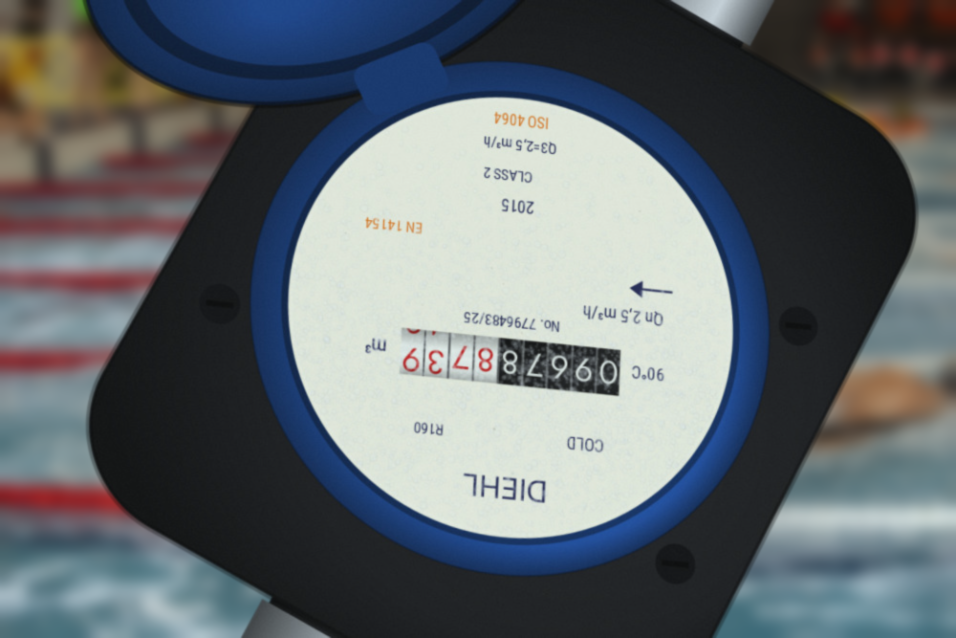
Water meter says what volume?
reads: 9678.8739 m³
